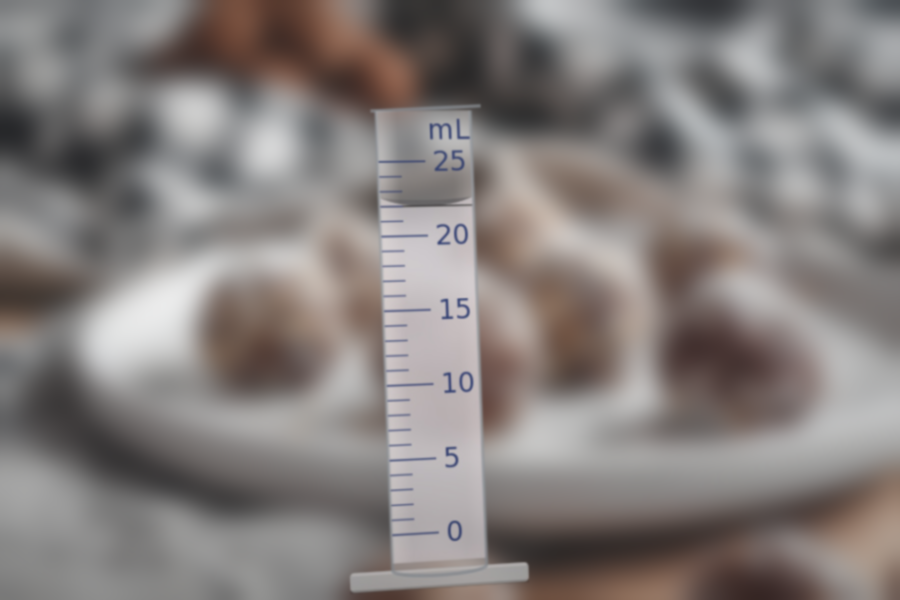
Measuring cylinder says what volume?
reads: 22 mL
